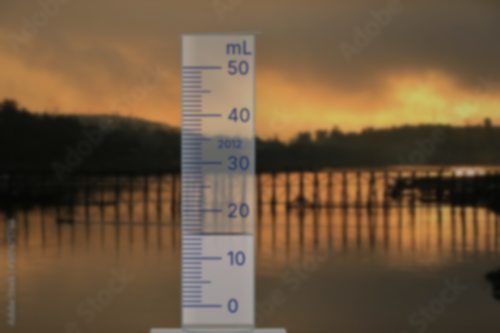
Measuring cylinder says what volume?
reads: 15 mL
